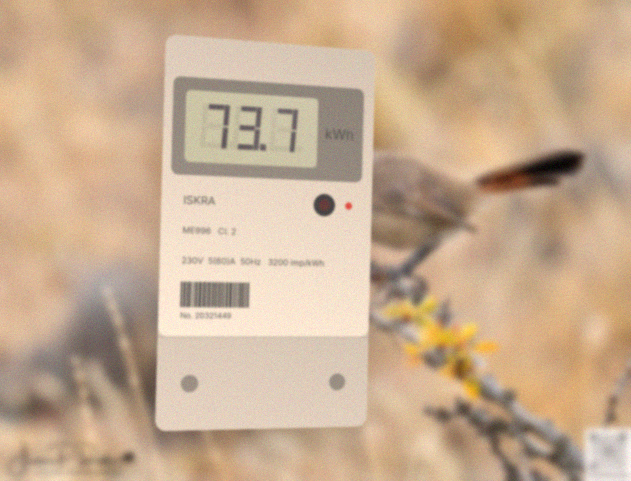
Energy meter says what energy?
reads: 73.7 kWh
